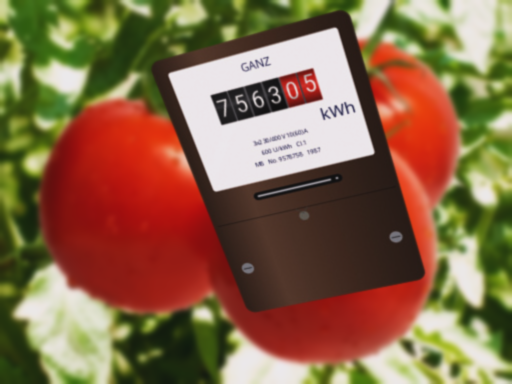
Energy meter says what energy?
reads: 7563.05 kWh
